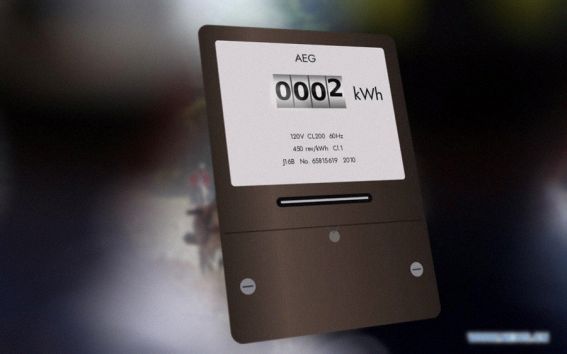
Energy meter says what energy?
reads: 2 kWh
